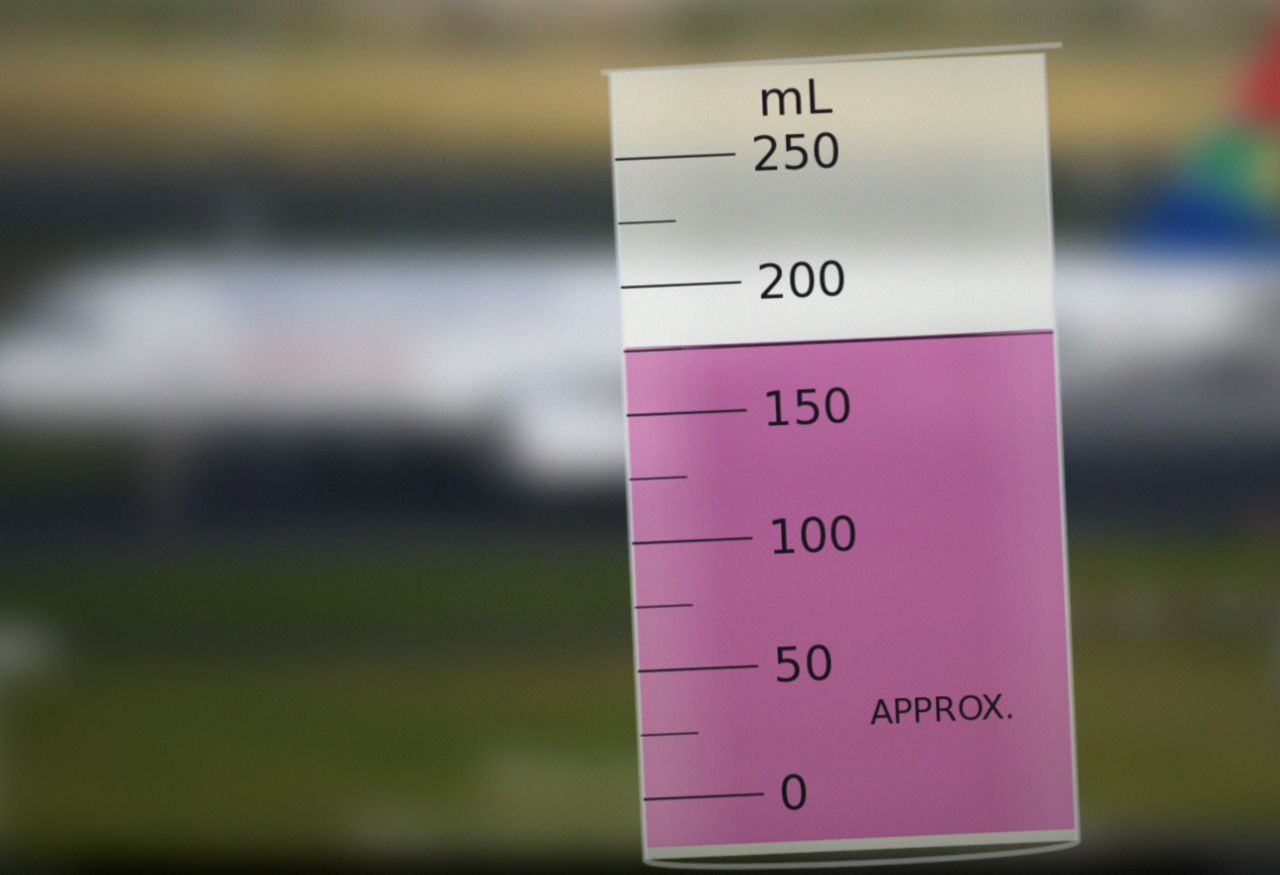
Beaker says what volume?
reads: 175 mL
